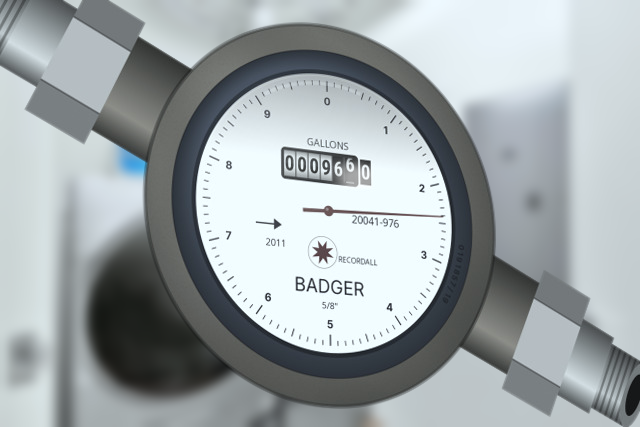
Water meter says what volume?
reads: 9662.4 gal
